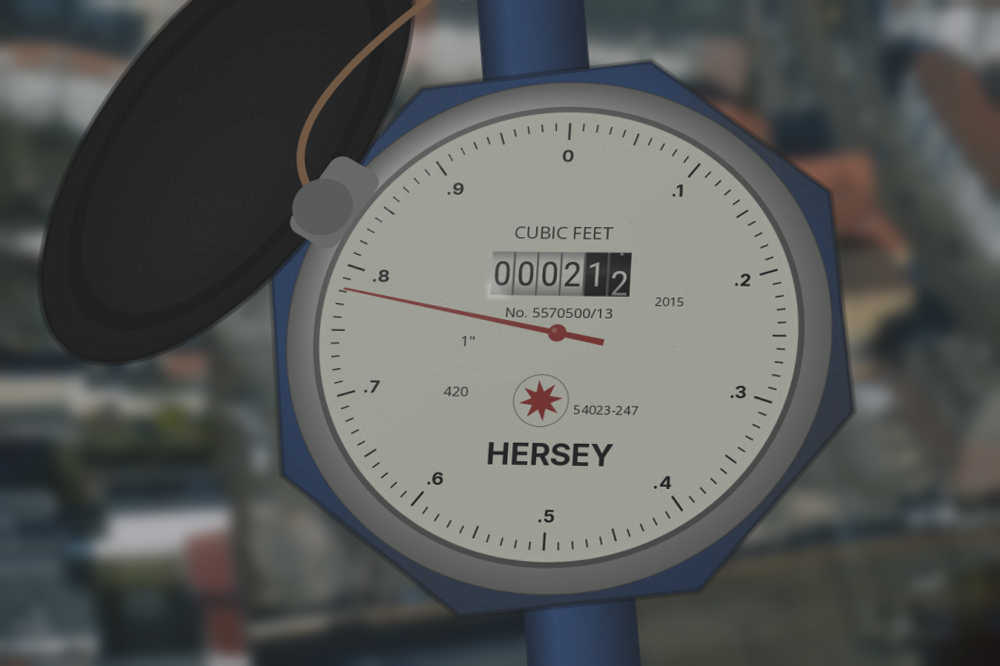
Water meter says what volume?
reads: 211.78 ft³
